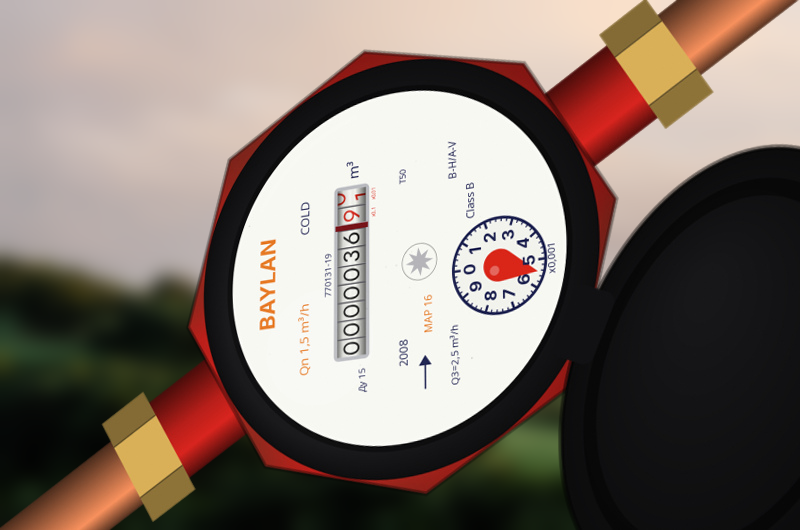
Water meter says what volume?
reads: 36.905 m³
